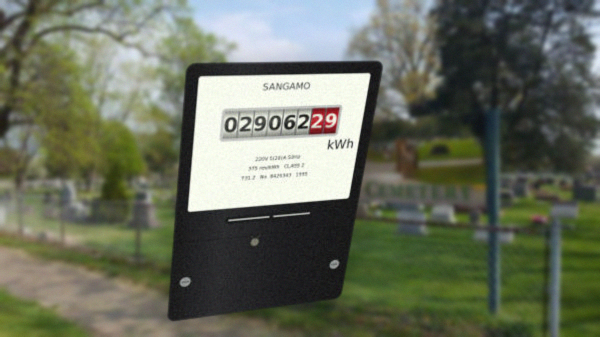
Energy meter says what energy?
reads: 29062.29 kWh
